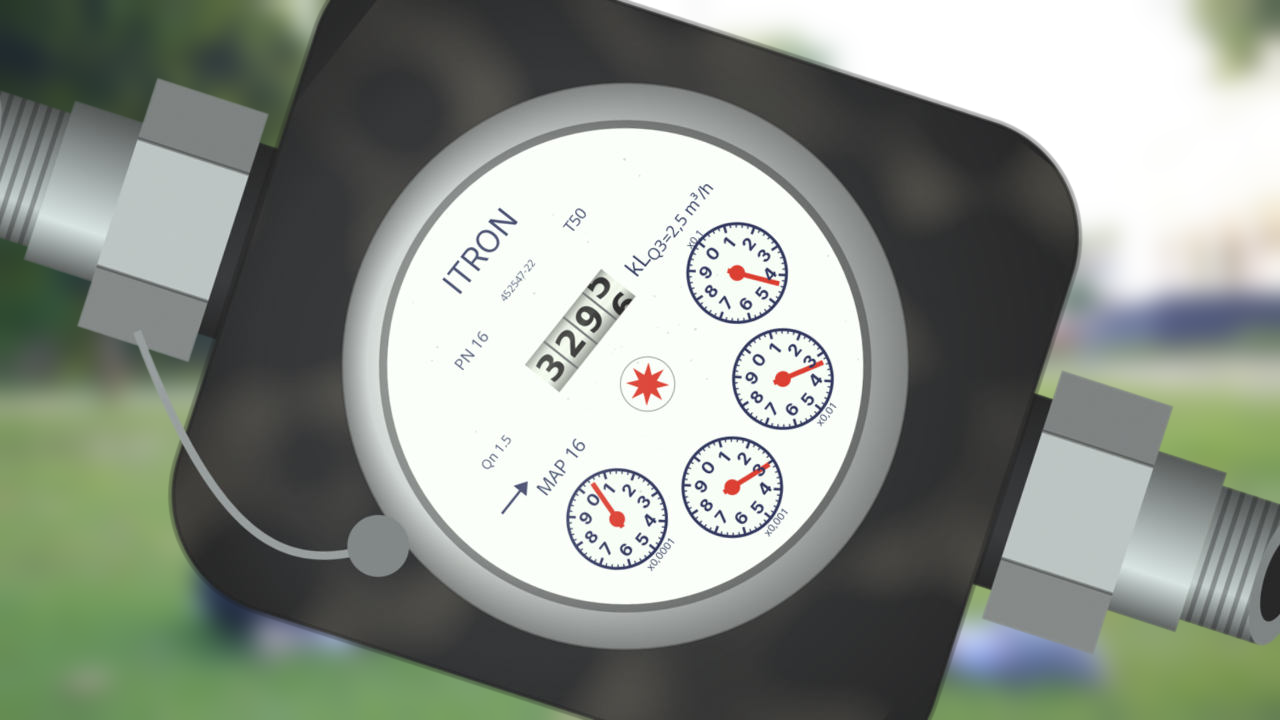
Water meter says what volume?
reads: 3295.4330 kL
